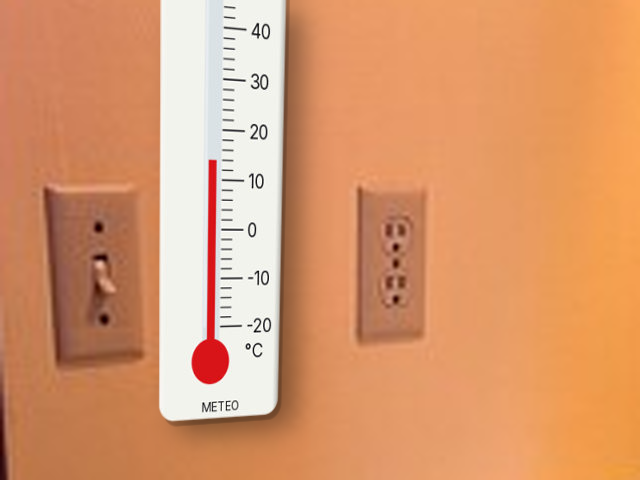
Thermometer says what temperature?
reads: 14 °C
